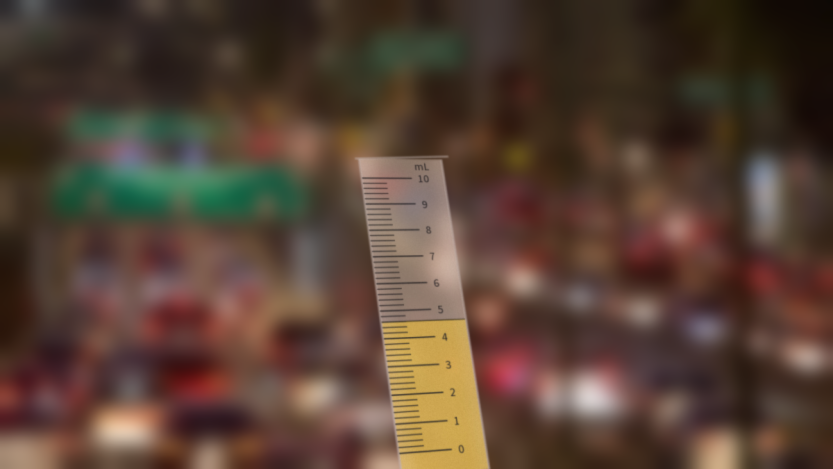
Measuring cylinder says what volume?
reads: 4.6 mL
